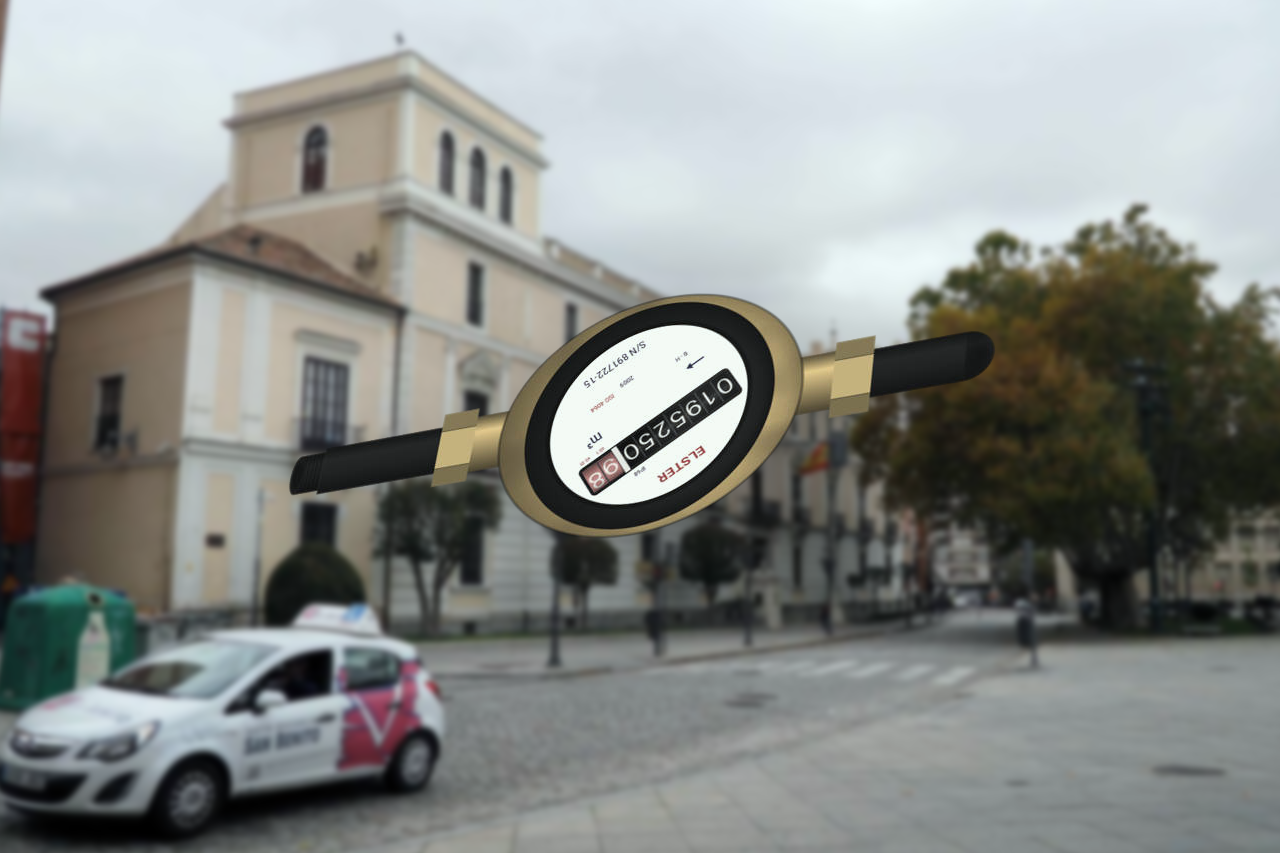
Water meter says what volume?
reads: 195250.98 m³
